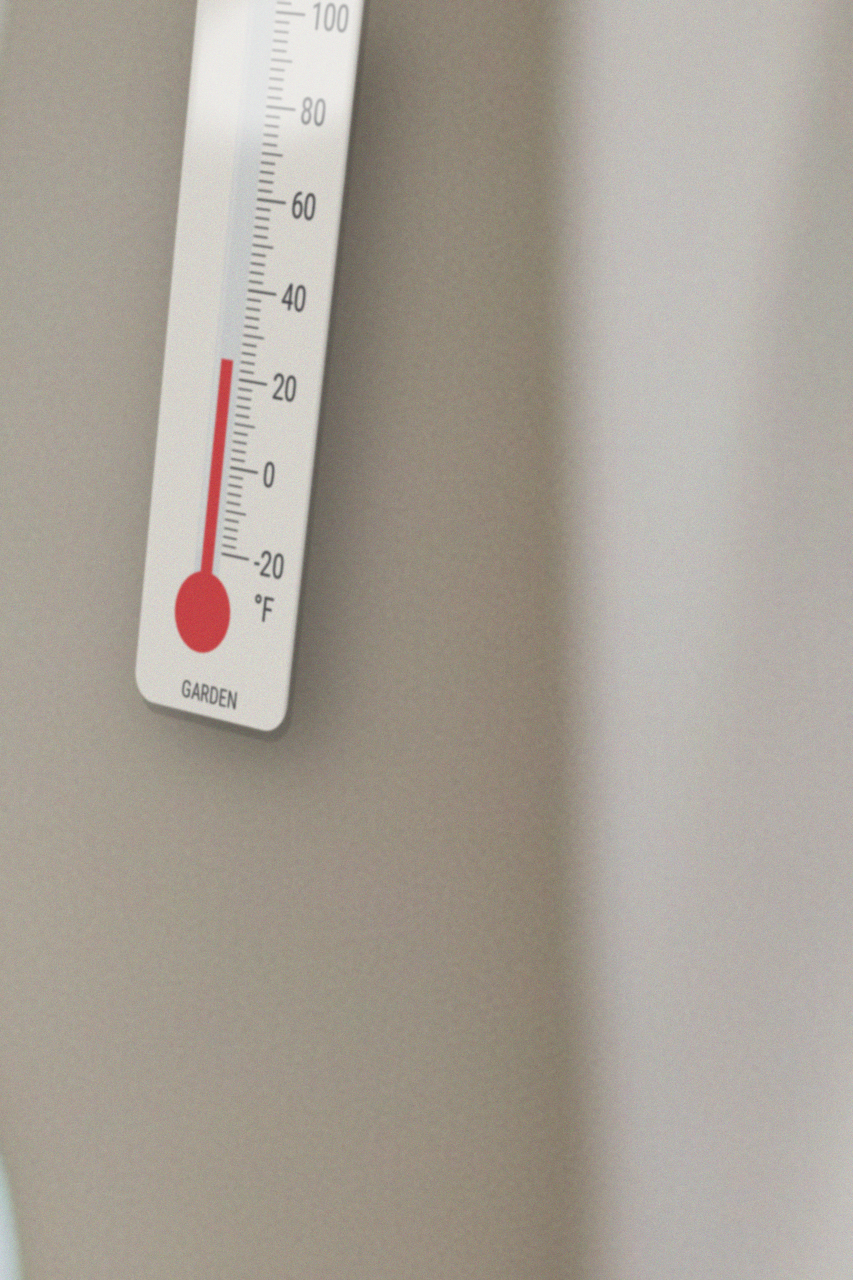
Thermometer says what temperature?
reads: 24 °F
